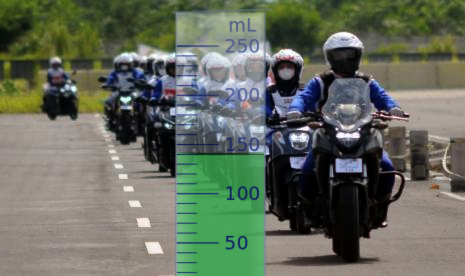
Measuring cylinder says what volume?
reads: 140 mL
